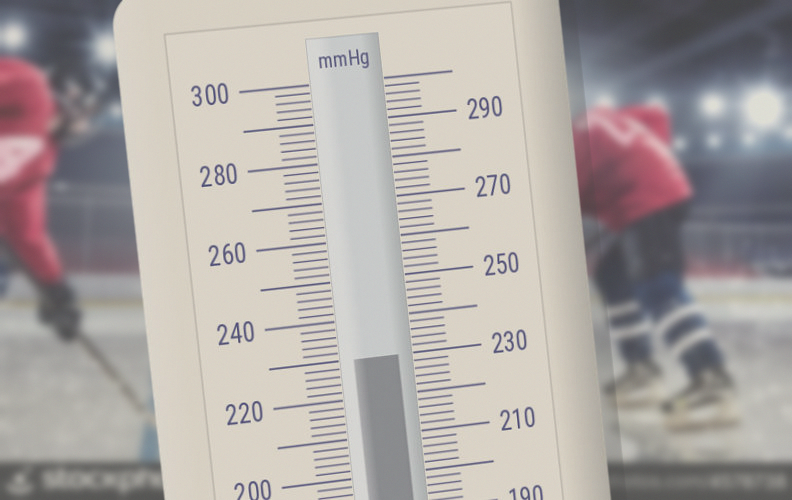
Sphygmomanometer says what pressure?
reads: 230 mmHg
